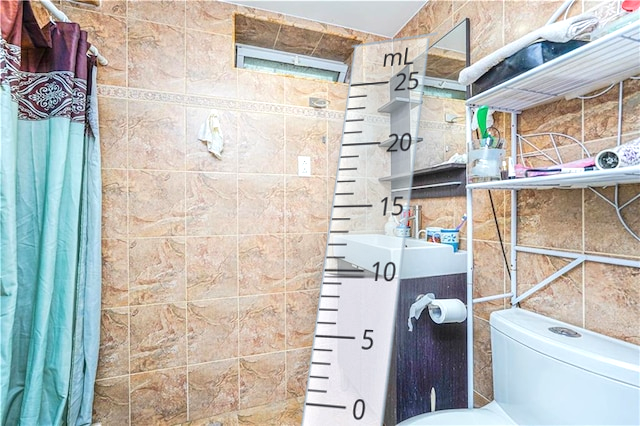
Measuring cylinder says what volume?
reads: 9.5 mL
